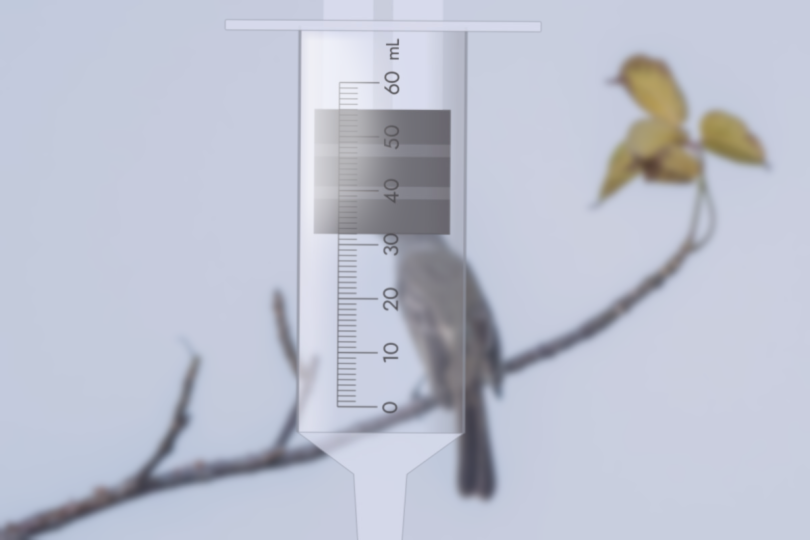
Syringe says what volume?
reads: 32 mL
